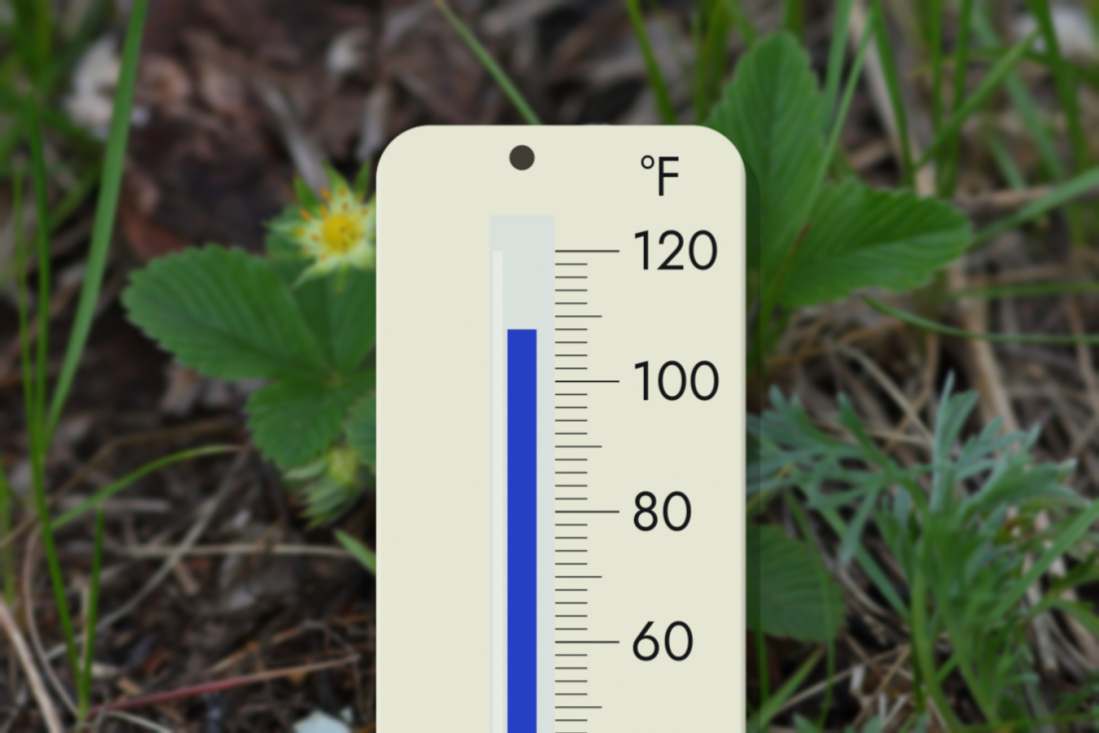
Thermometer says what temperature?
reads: 108 °F
